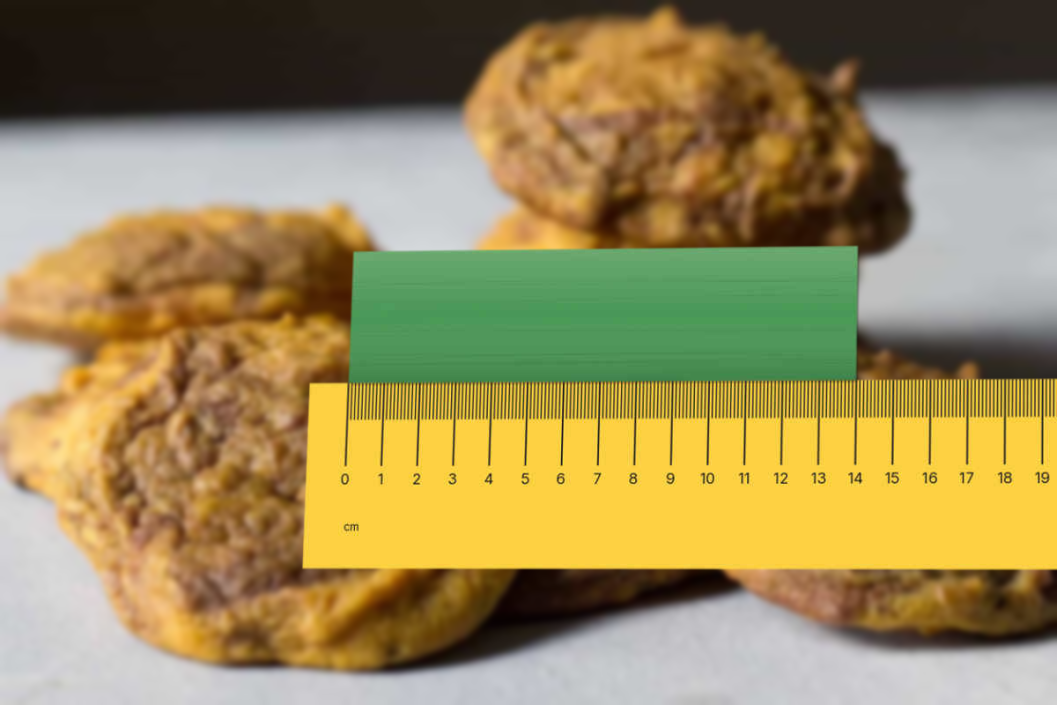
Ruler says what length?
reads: 14 cm
